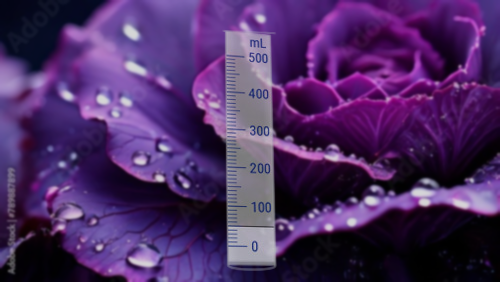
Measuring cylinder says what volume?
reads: 50 mL
